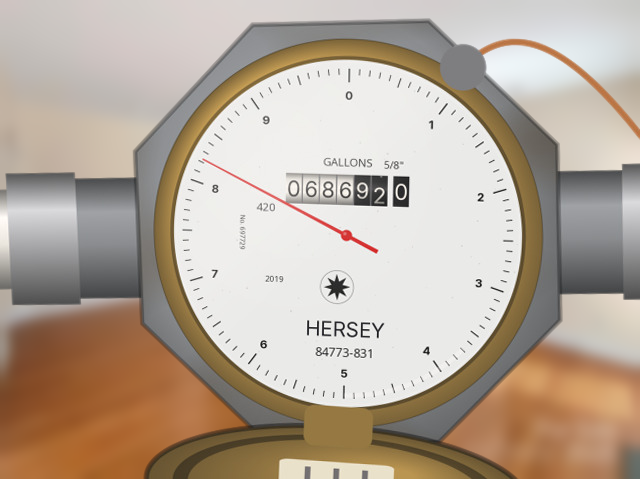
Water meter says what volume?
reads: 686918.2 gal
